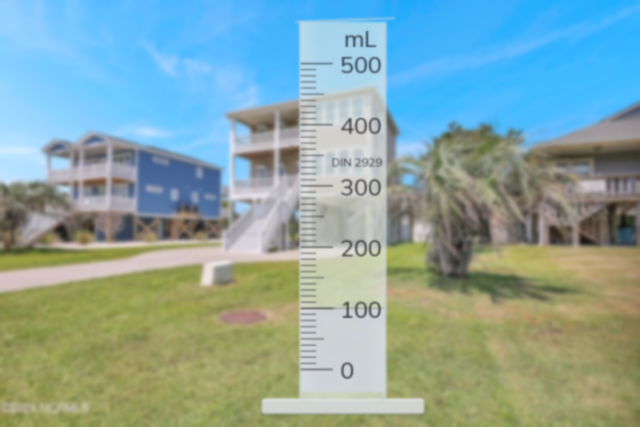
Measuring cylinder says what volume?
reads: 100 mL
